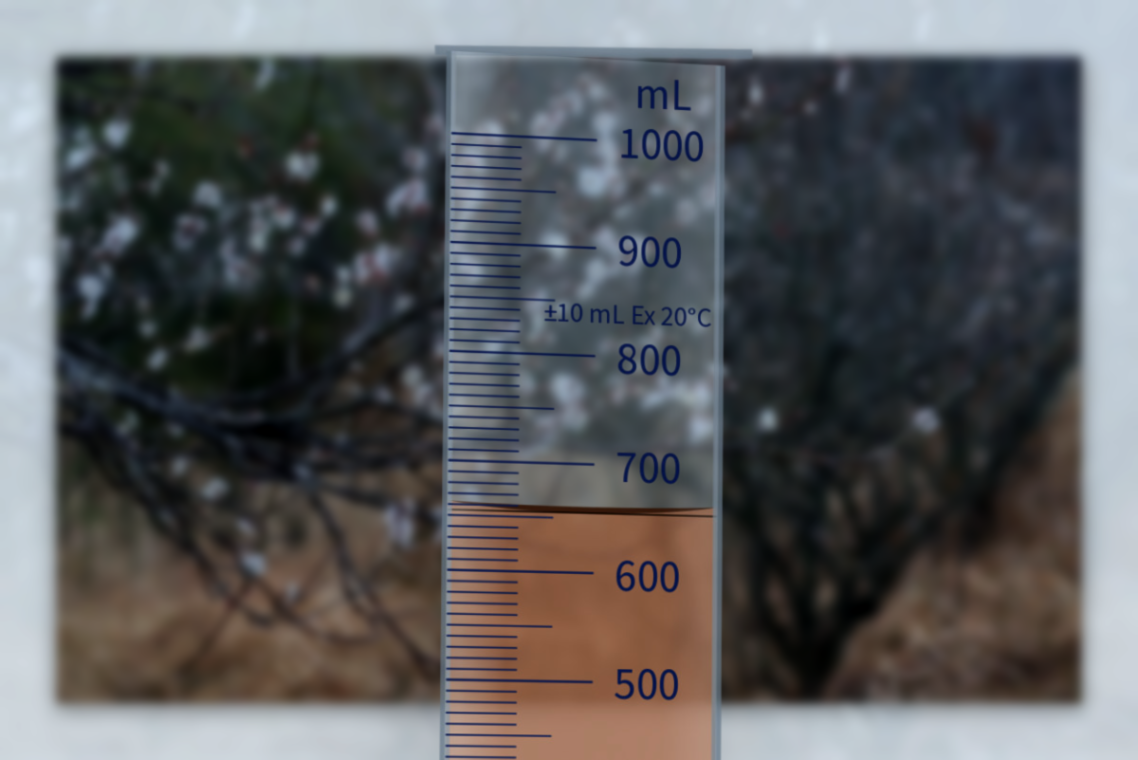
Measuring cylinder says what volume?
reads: 655 mL
